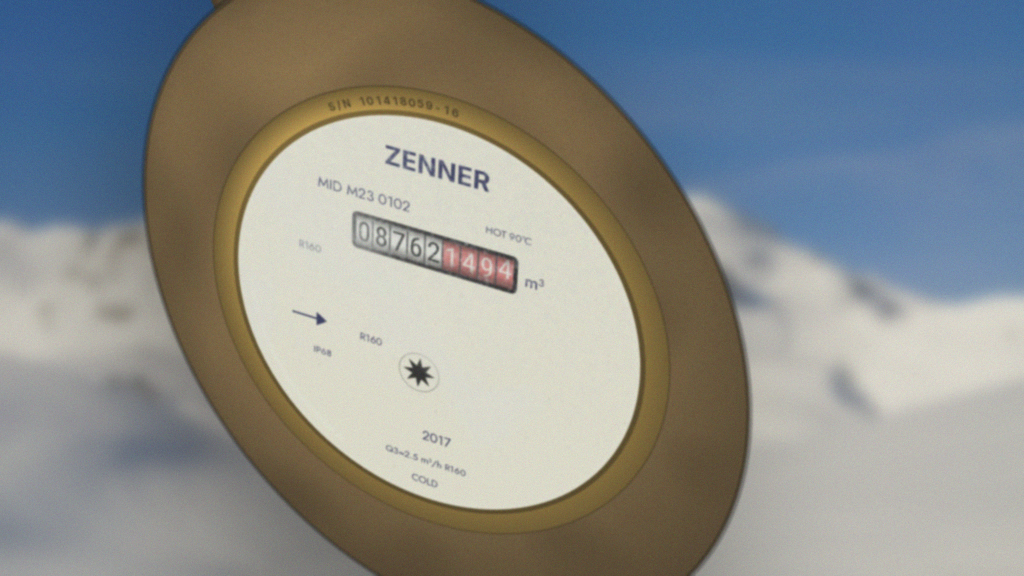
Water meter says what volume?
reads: 8762.1494 m³
